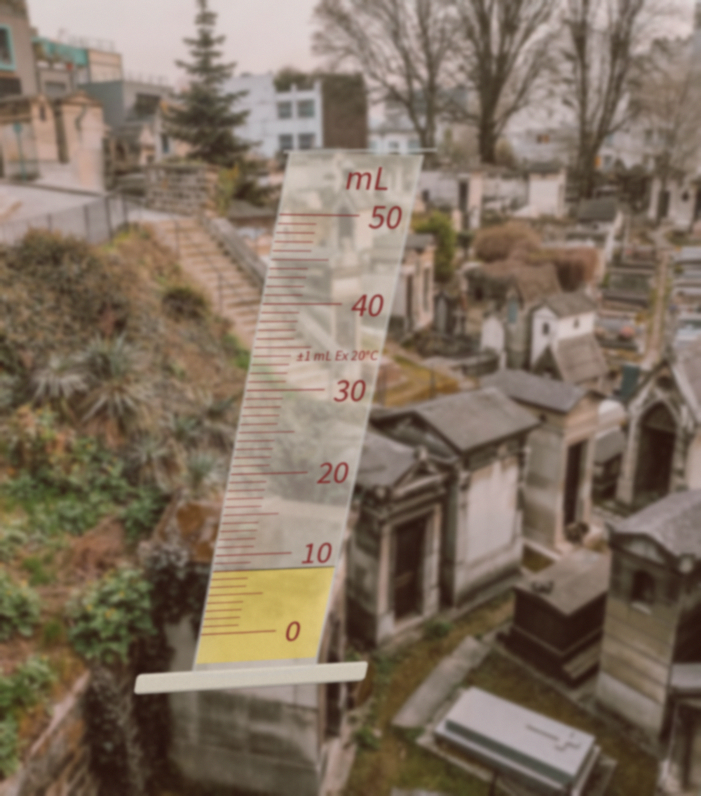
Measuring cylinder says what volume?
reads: 8 mL
